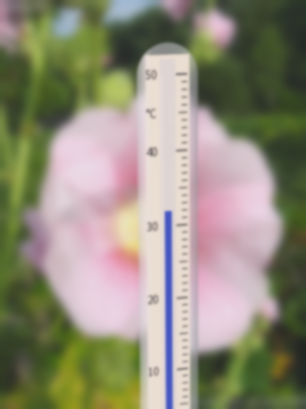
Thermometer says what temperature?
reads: 32 °C
